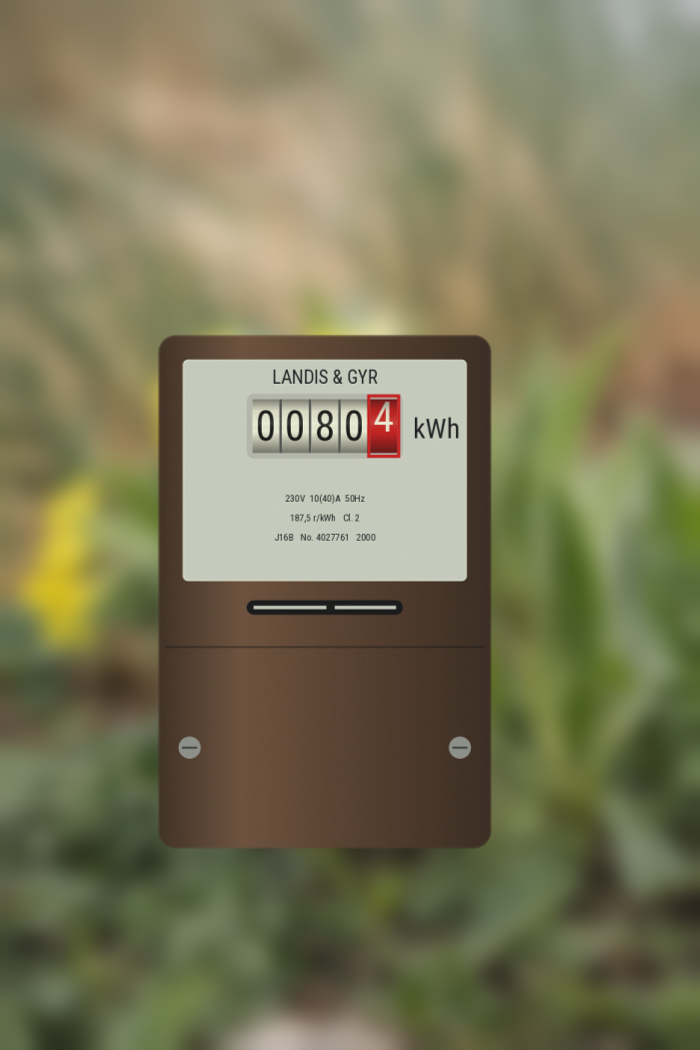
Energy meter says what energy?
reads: 80.4 kWh
